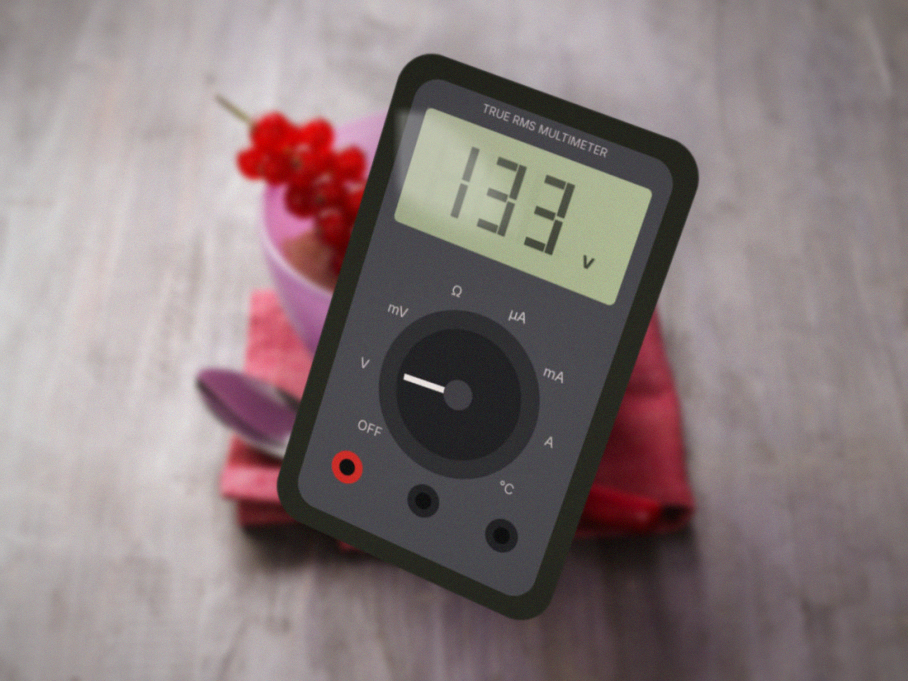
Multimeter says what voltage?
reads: 133 V
